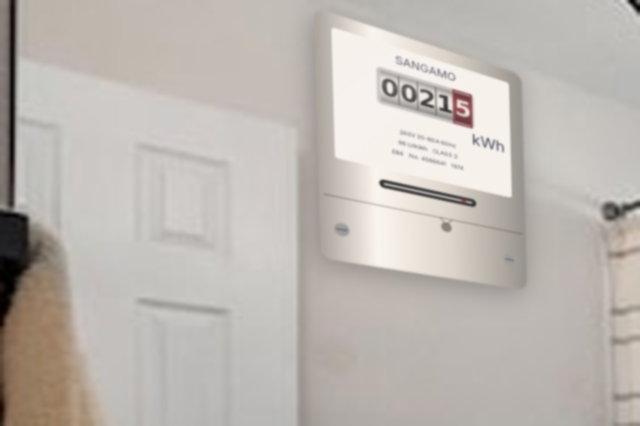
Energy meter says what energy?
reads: 21.5 kWh
